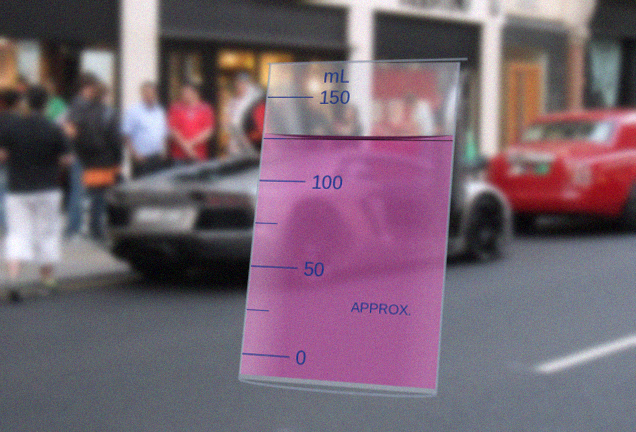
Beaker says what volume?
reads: 125 mL
